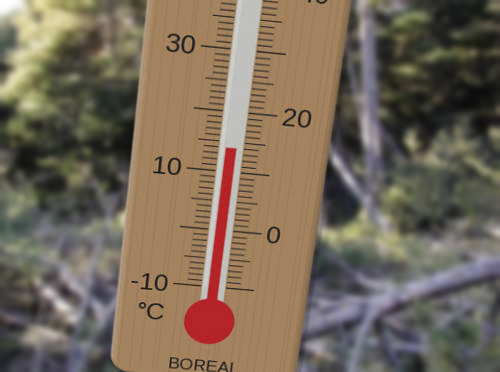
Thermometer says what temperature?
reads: 14 °C
